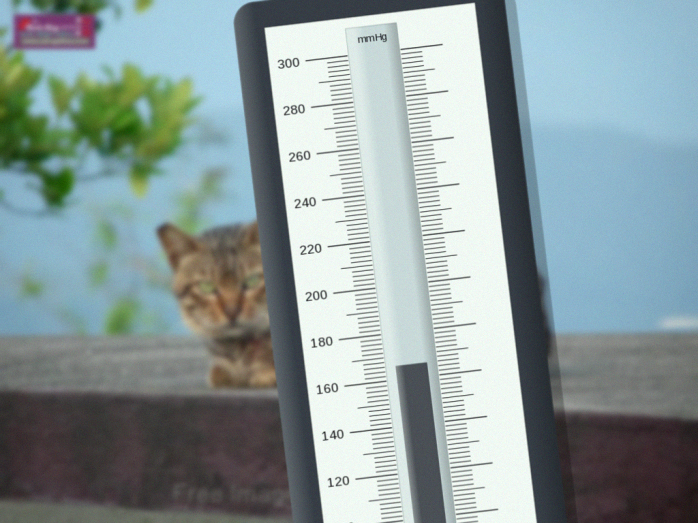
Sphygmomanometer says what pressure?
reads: 166 mmHg
